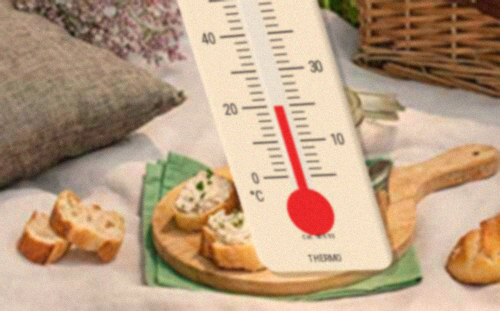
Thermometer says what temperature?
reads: 20 °C
